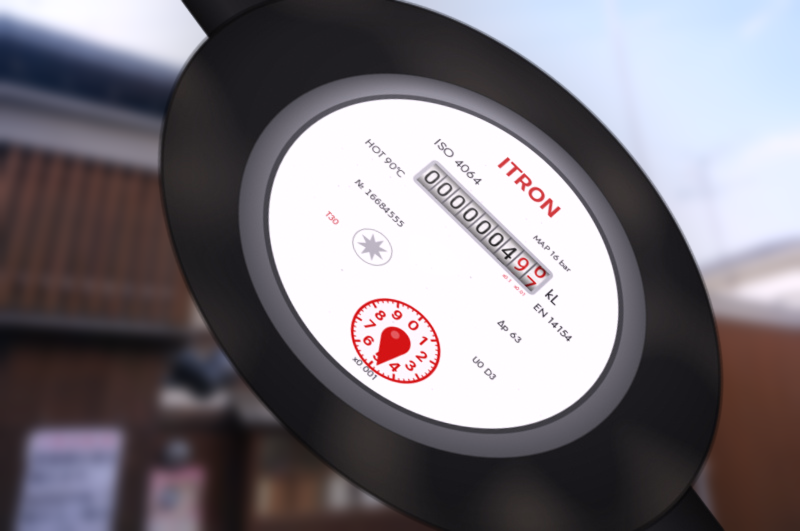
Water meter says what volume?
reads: 4.964 kL
